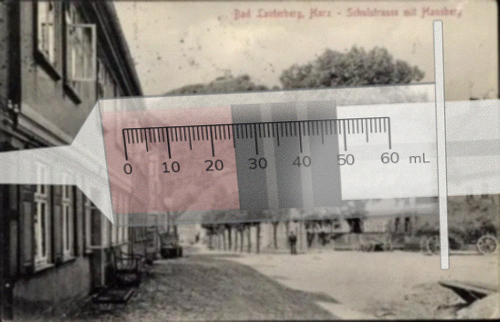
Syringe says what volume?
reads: 25 mL
